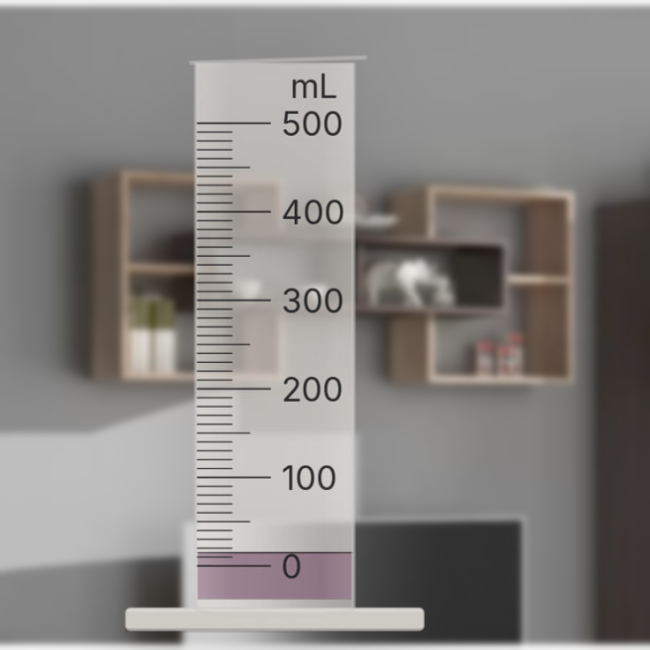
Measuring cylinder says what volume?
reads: 15 mL
